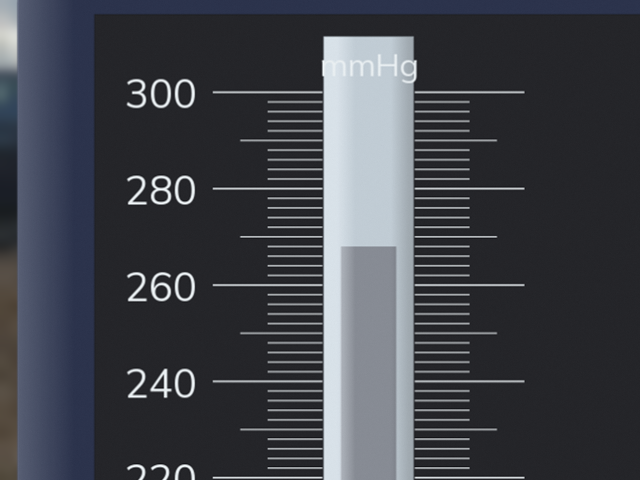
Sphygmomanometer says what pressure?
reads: 268 mmHg
